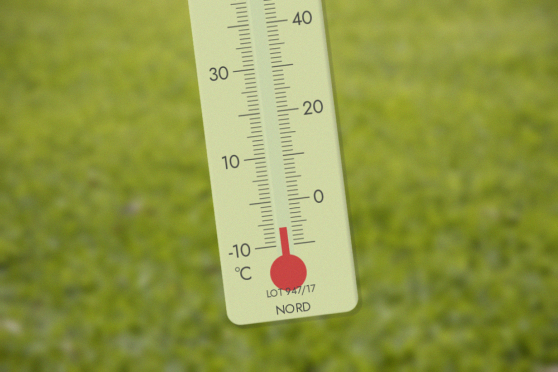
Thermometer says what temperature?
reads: -6 °C
